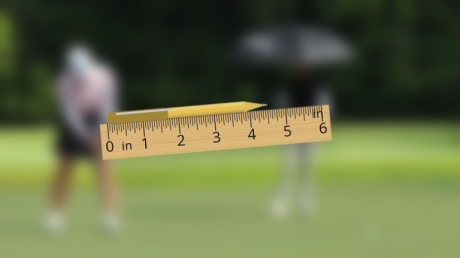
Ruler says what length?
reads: 4.5 in
